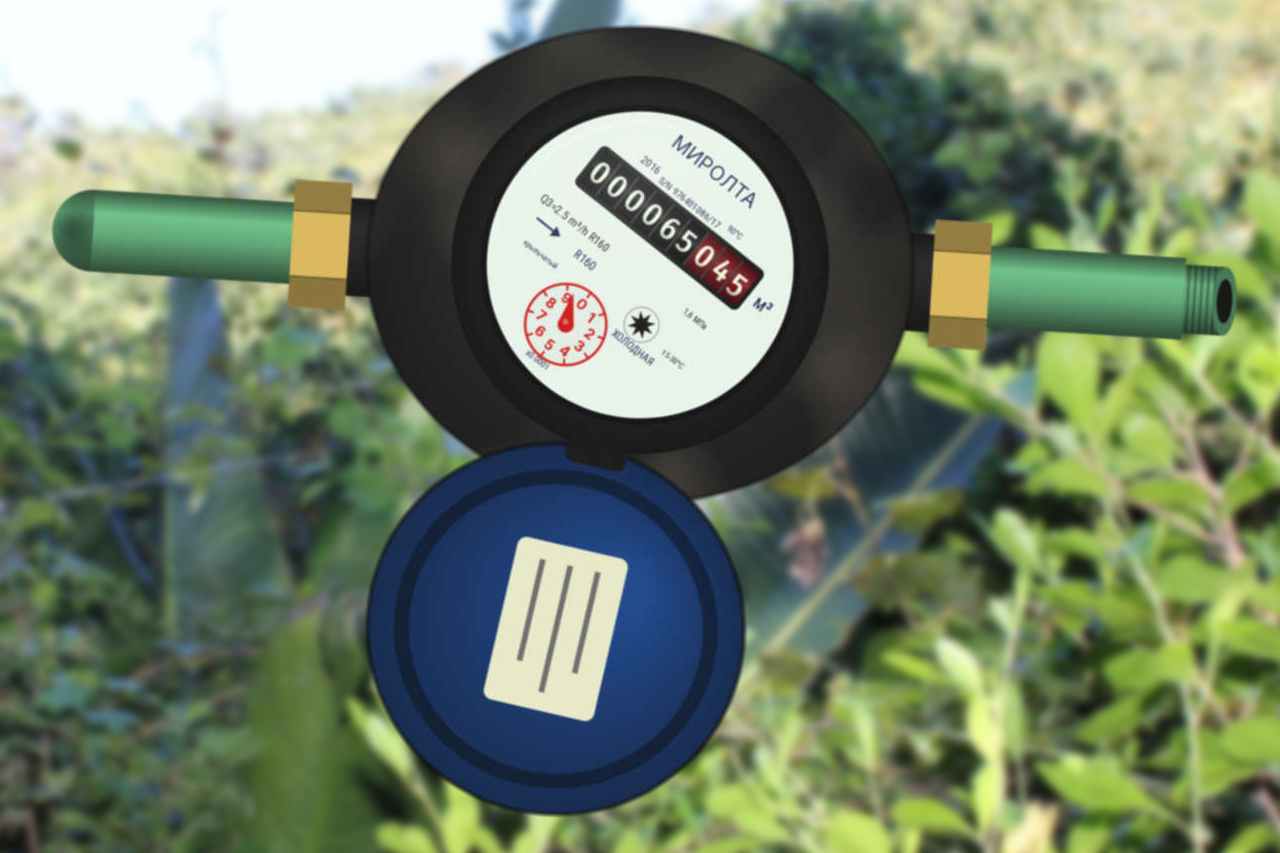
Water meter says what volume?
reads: 65.0449 m³
